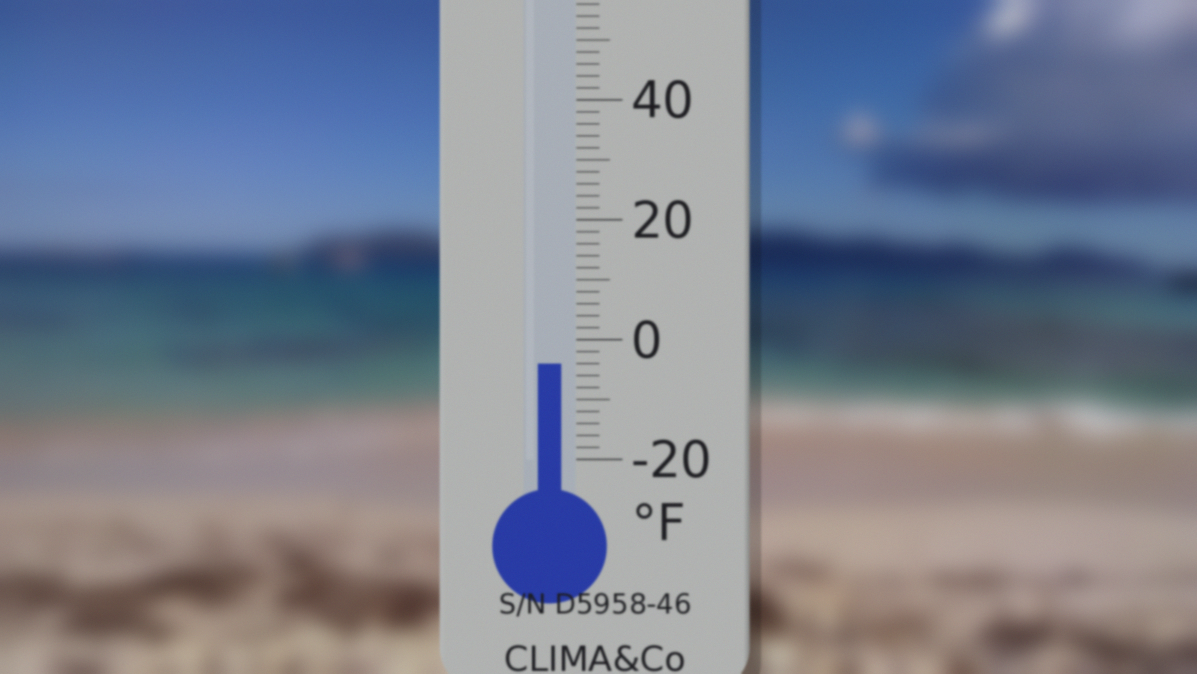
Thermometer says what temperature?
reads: -4 °F
